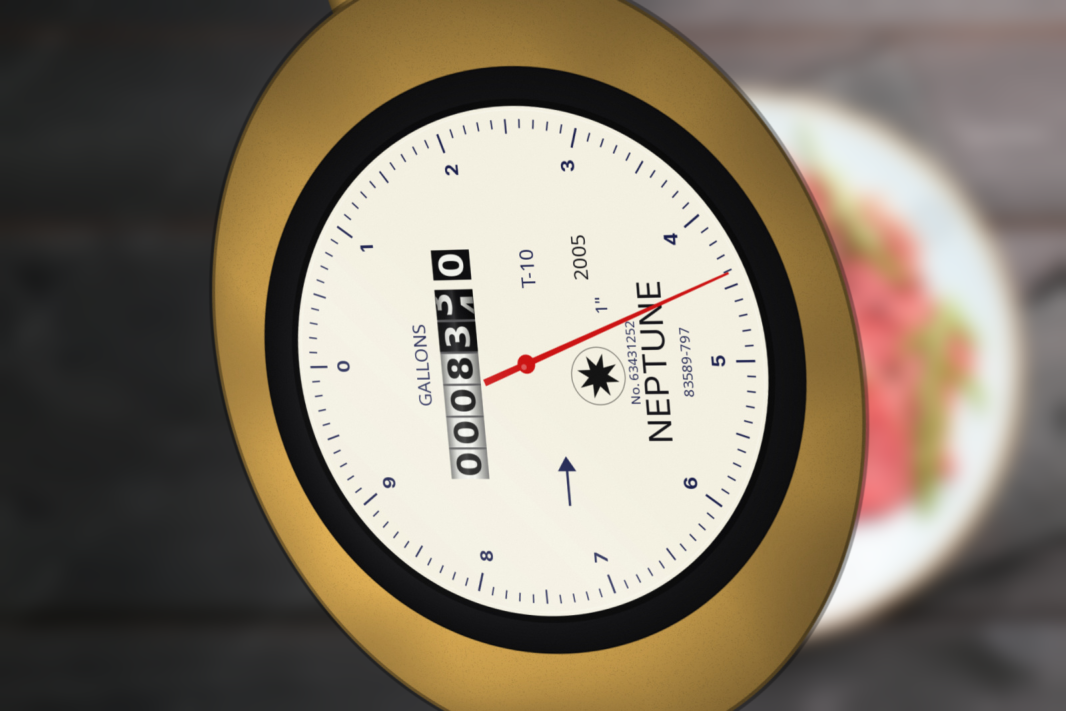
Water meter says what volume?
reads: 8334.4 gal
